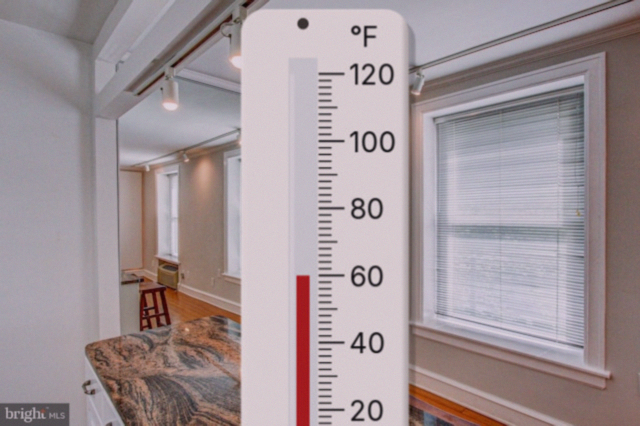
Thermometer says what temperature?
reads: 60 °F
